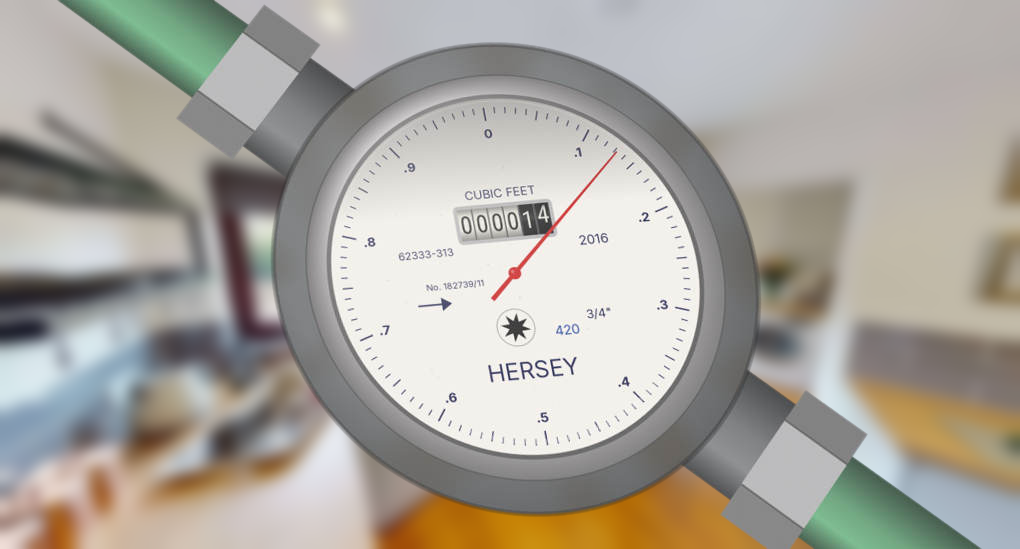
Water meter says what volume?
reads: 14.13 ft³
